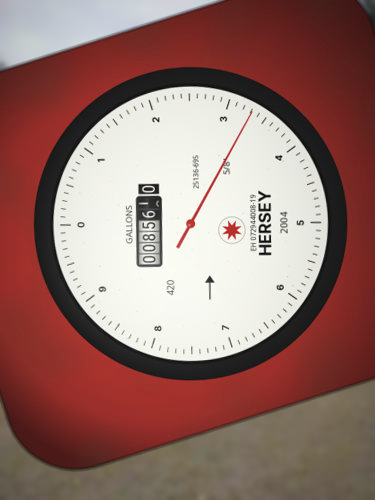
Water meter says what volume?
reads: 85613.3 gal
